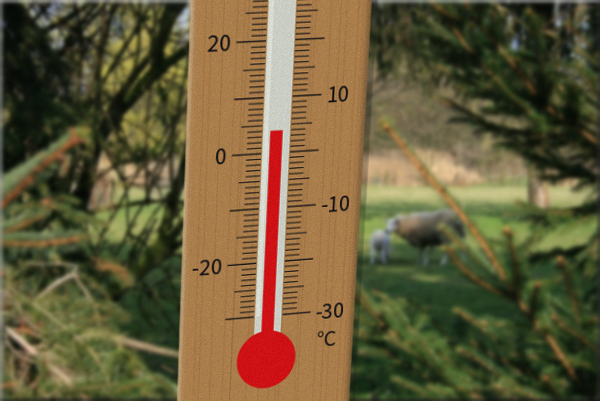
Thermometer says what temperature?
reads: 4 °C
